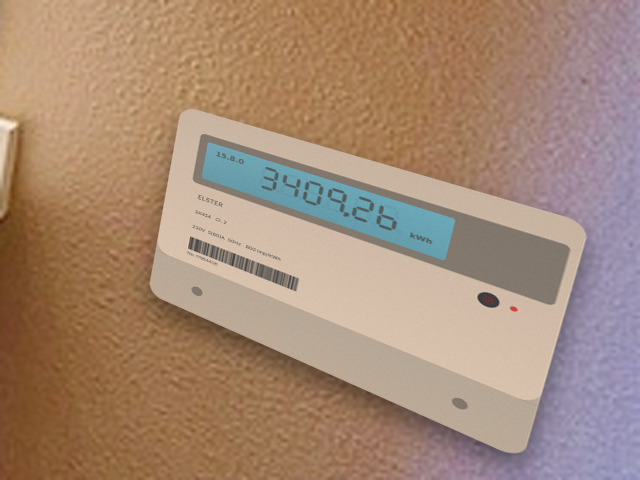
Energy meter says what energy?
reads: 3409.26 kWh
